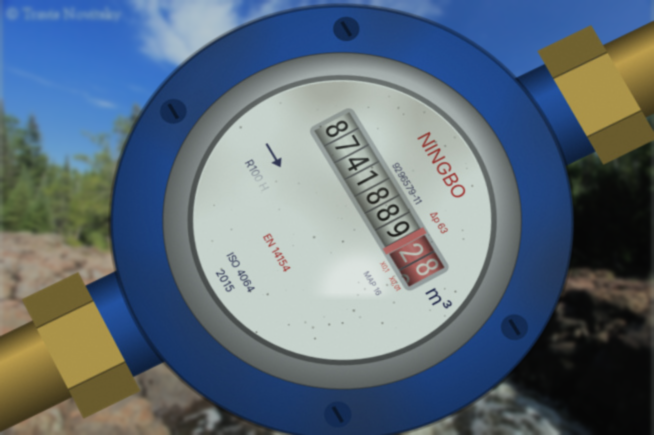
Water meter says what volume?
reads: 8741889.28 m³
